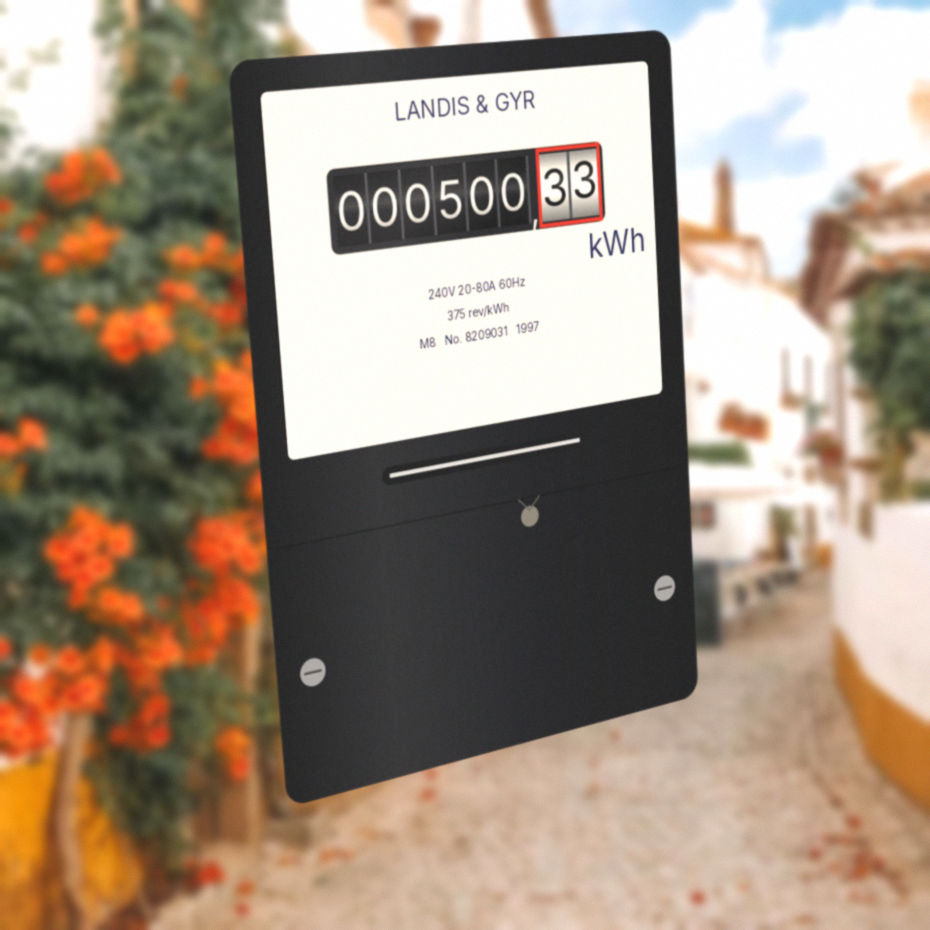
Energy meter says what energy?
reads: 500.33 kWh
